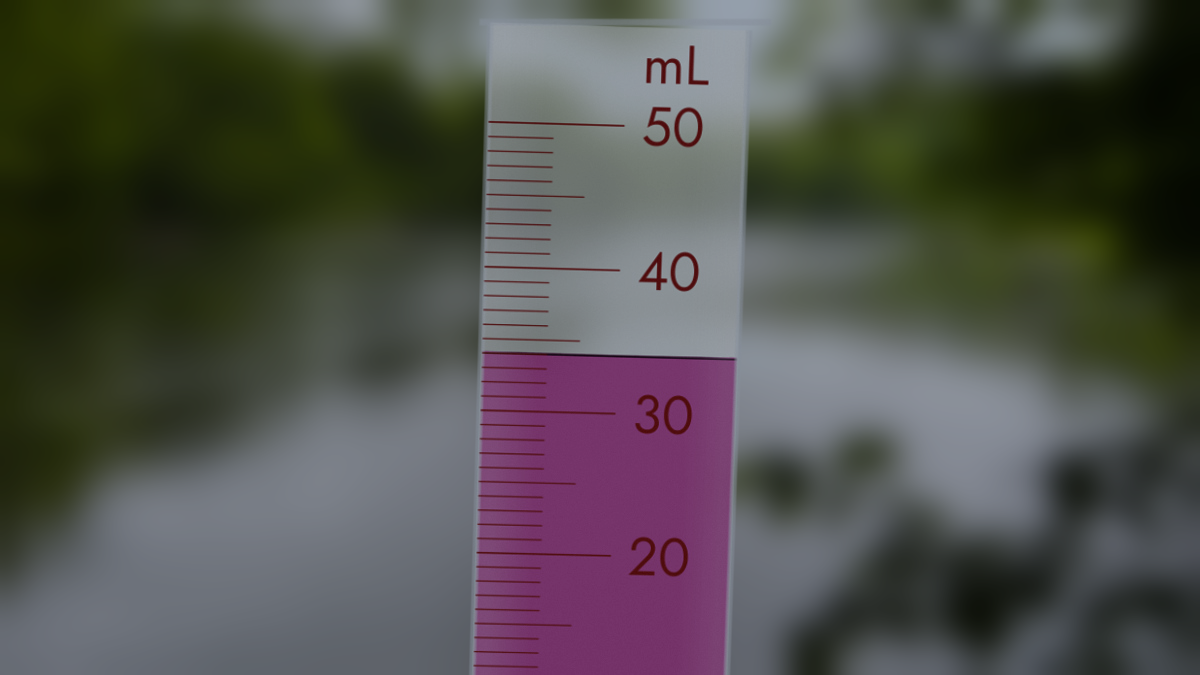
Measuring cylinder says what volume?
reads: 34 mL
